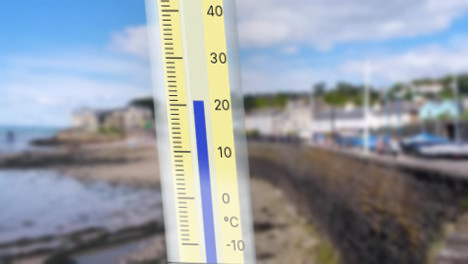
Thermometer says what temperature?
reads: 21 °C
